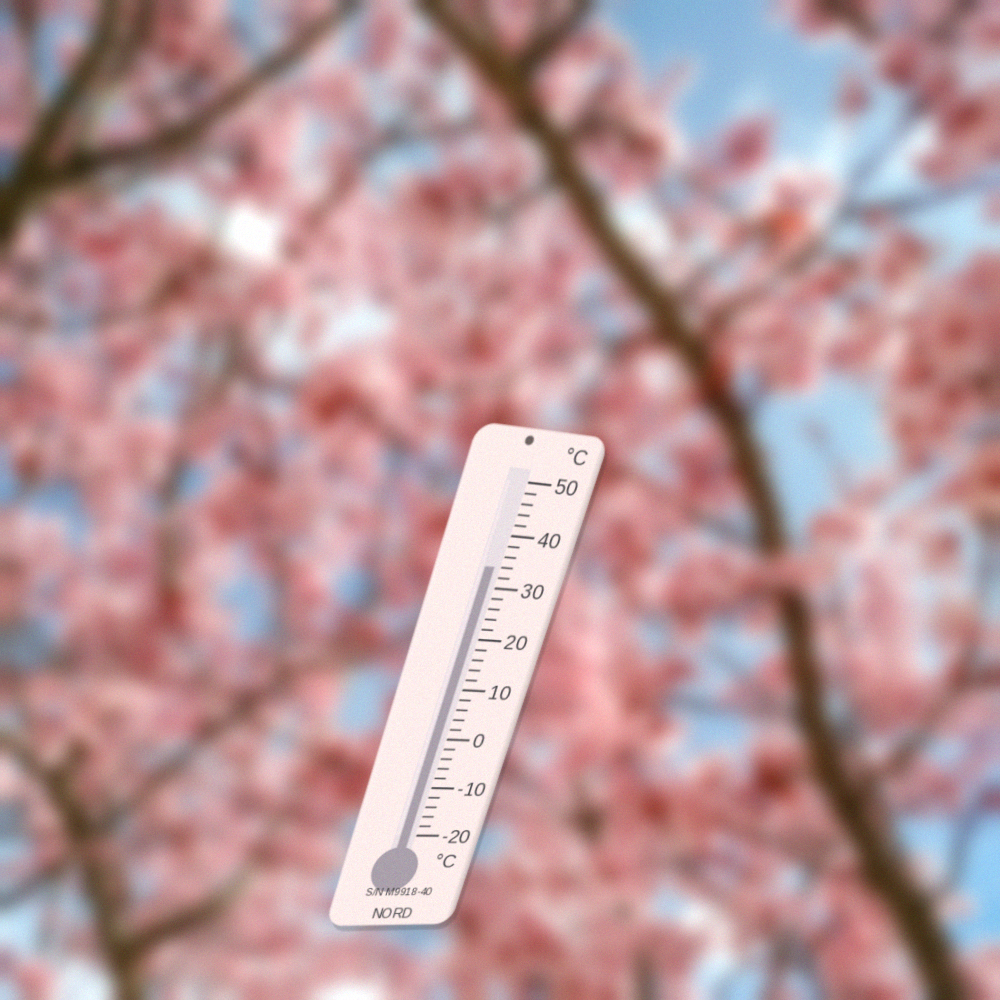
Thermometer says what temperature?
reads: 34 °C
